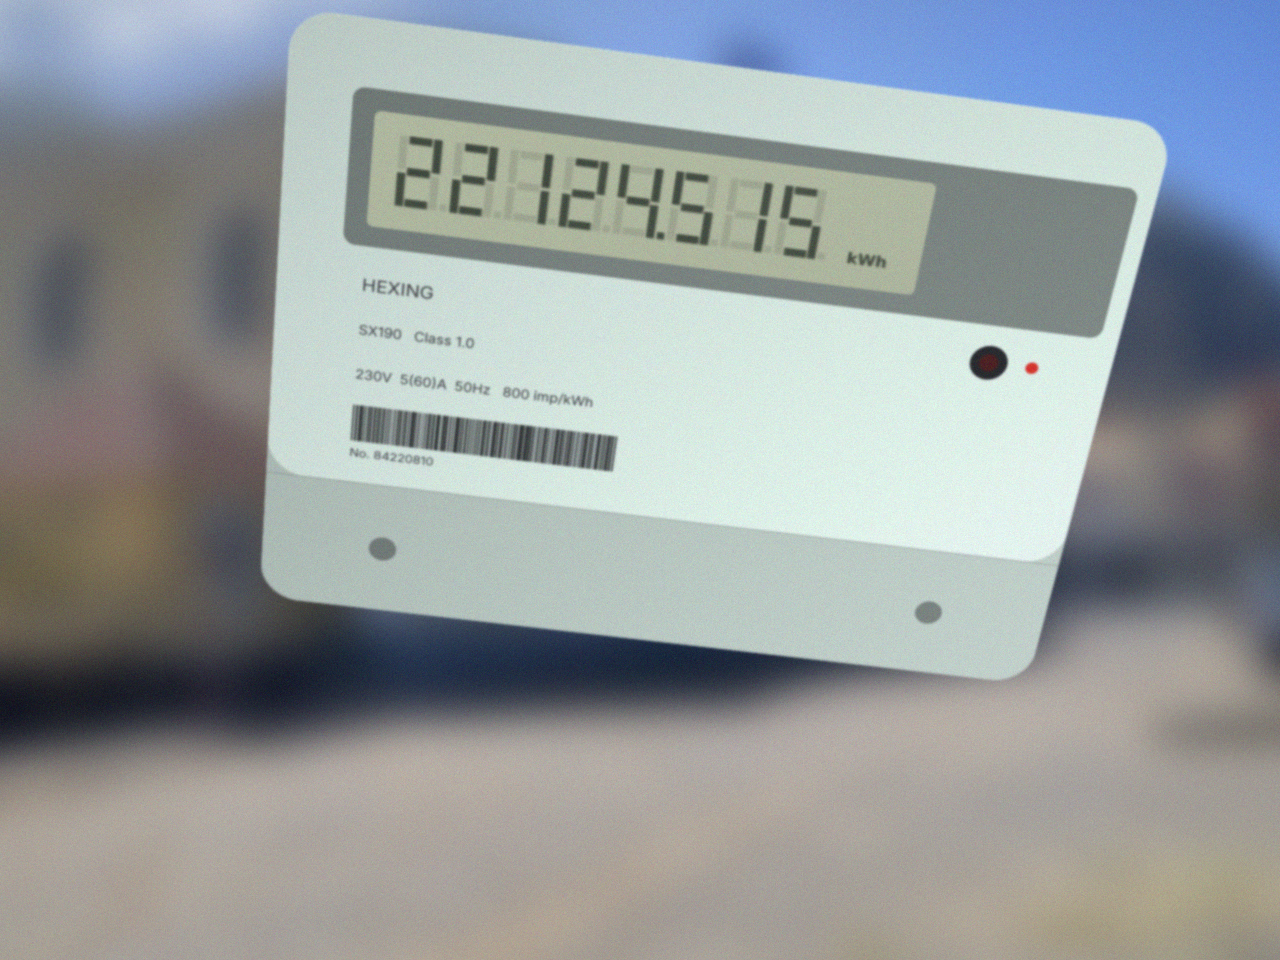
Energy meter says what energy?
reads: 22124.515 kWh
